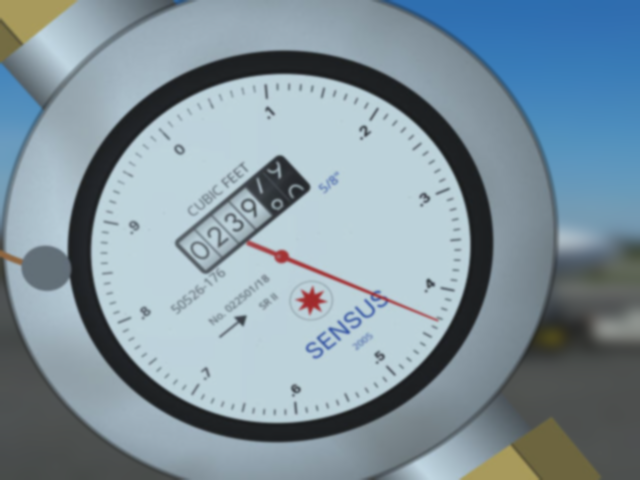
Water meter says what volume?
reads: 23979.43 ft³
